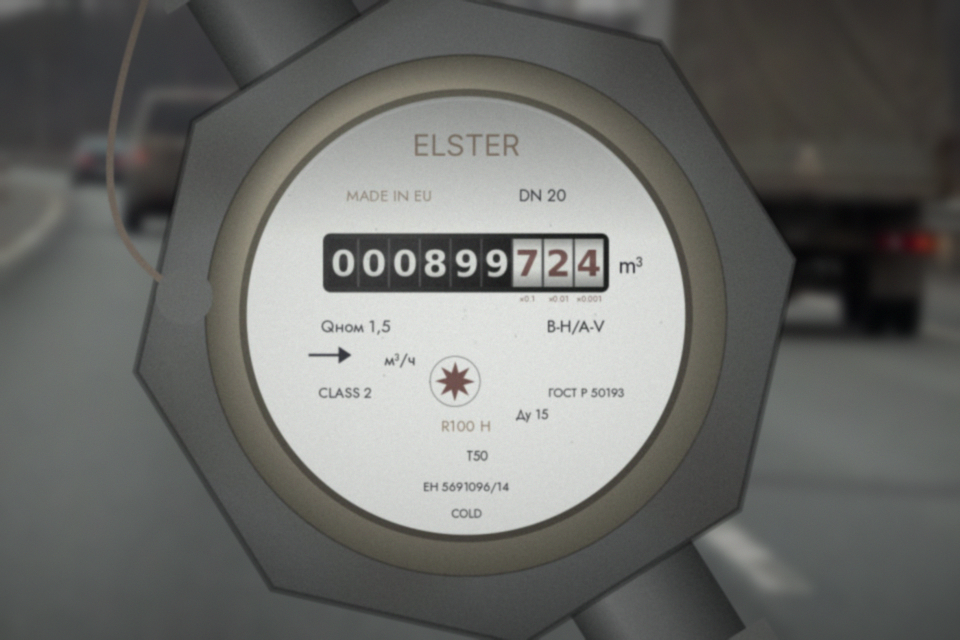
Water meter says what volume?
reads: 899.724 m³
